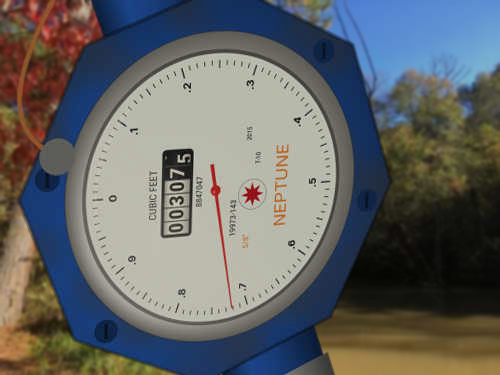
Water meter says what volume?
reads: 3074.72 ft³
